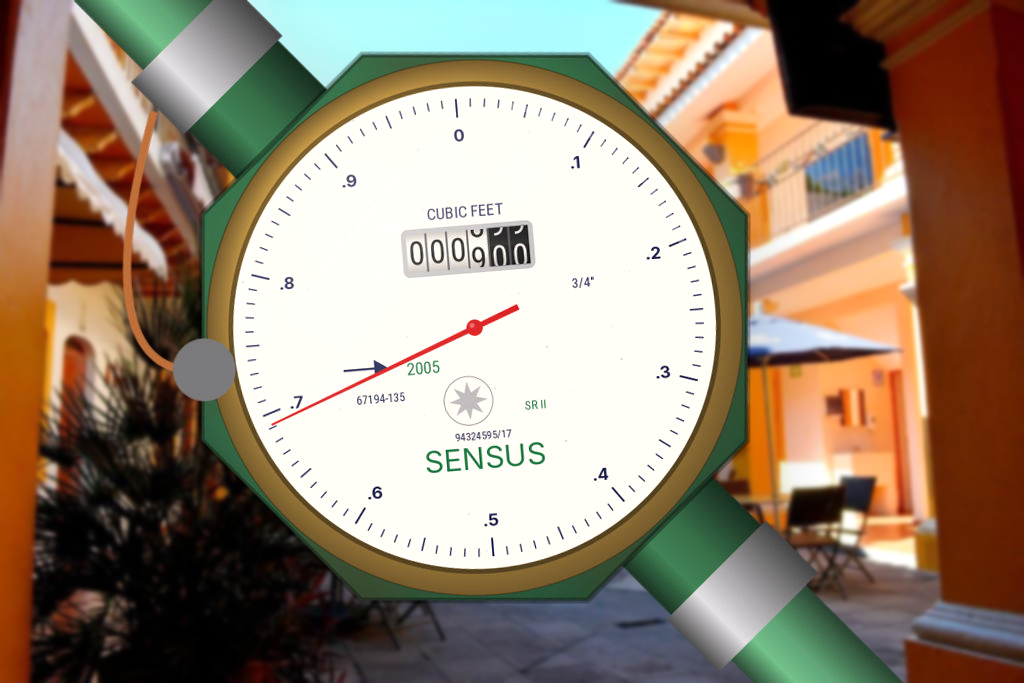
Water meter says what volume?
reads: 899.69 ft³
